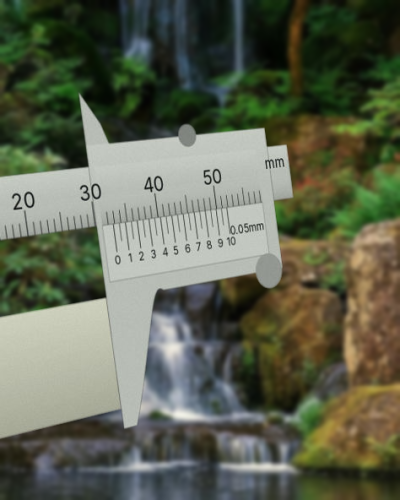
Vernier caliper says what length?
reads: 32.8 mm
